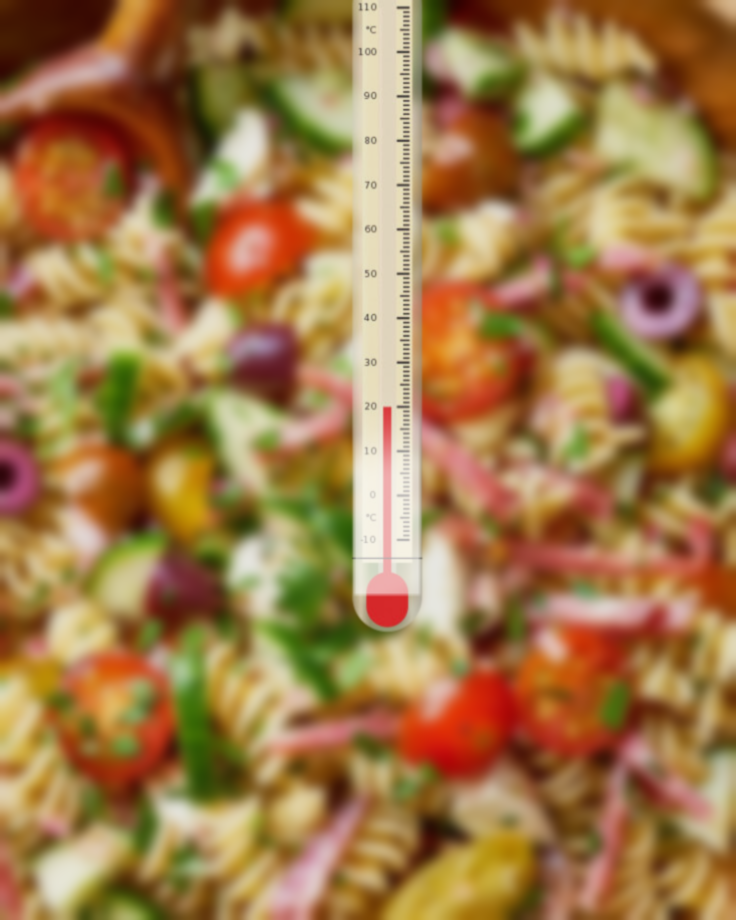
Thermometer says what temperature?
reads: 20 °C
